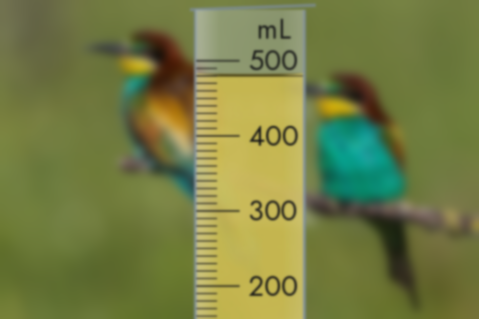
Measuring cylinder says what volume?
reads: 480 mL
